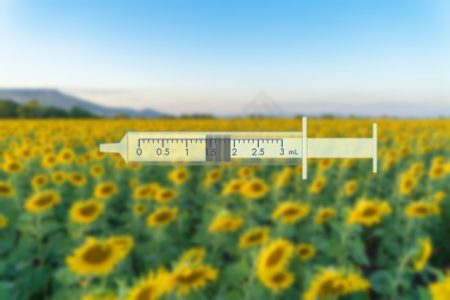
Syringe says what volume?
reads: 1.4 mL
